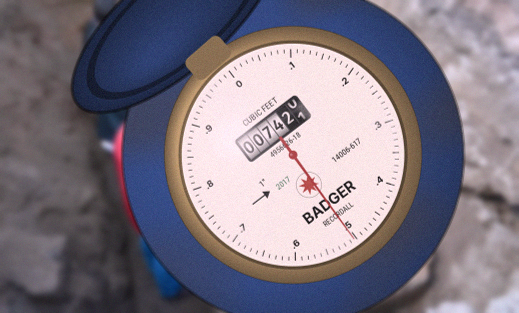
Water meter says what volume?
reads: 7420.50 ft³
